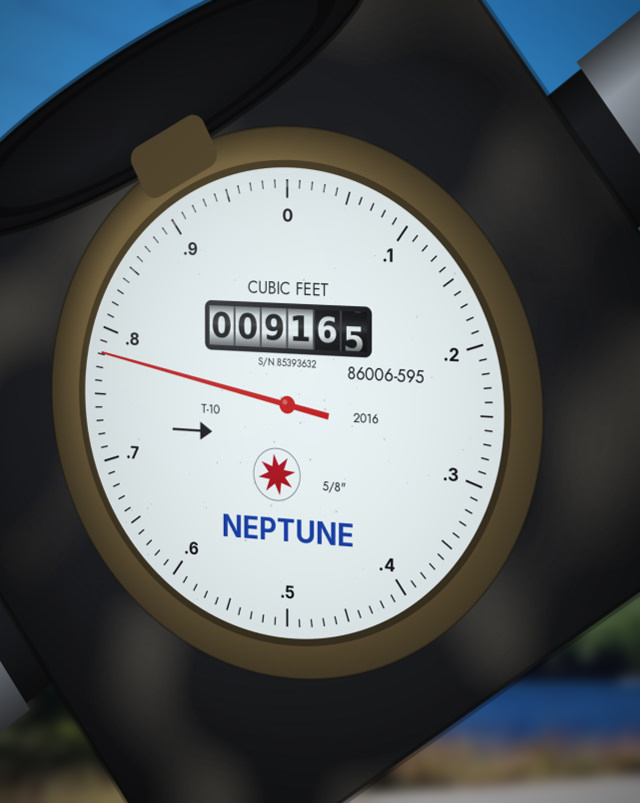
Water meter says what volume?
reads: 9164.78 ft³
